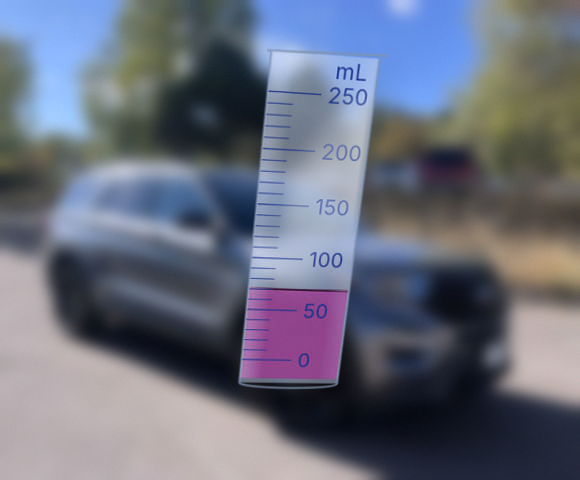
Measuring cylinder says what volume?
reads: 70 mL
